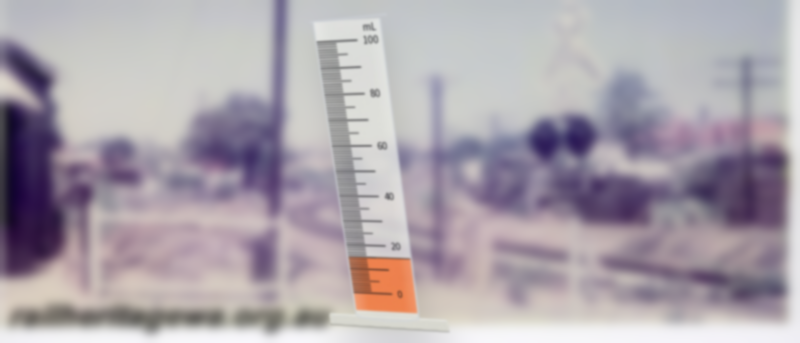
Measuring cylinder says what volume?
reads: 15 mL
